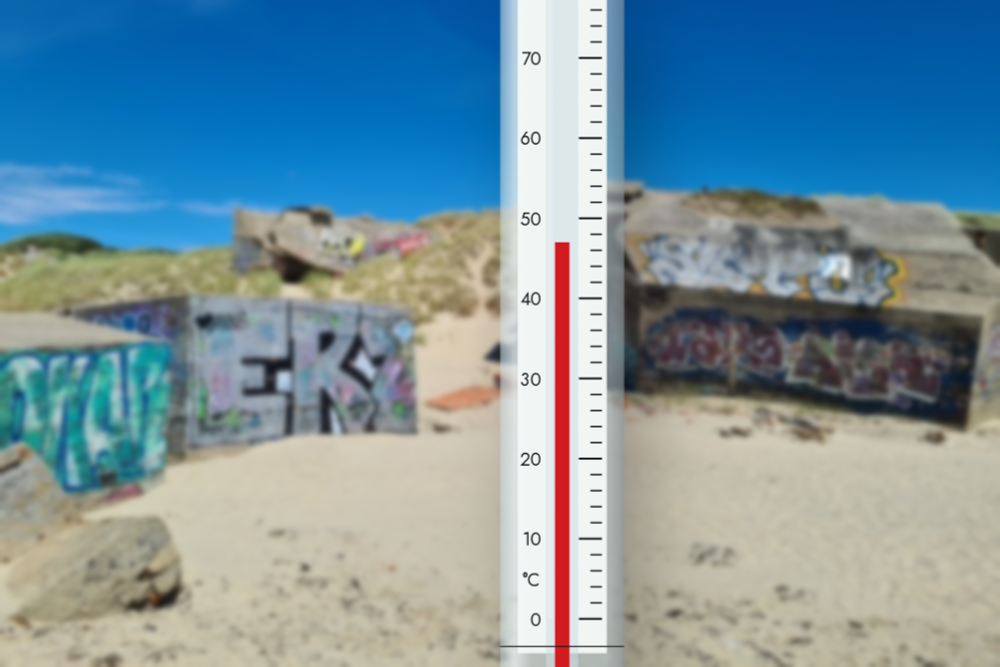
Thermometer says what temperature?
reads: 47 °C
